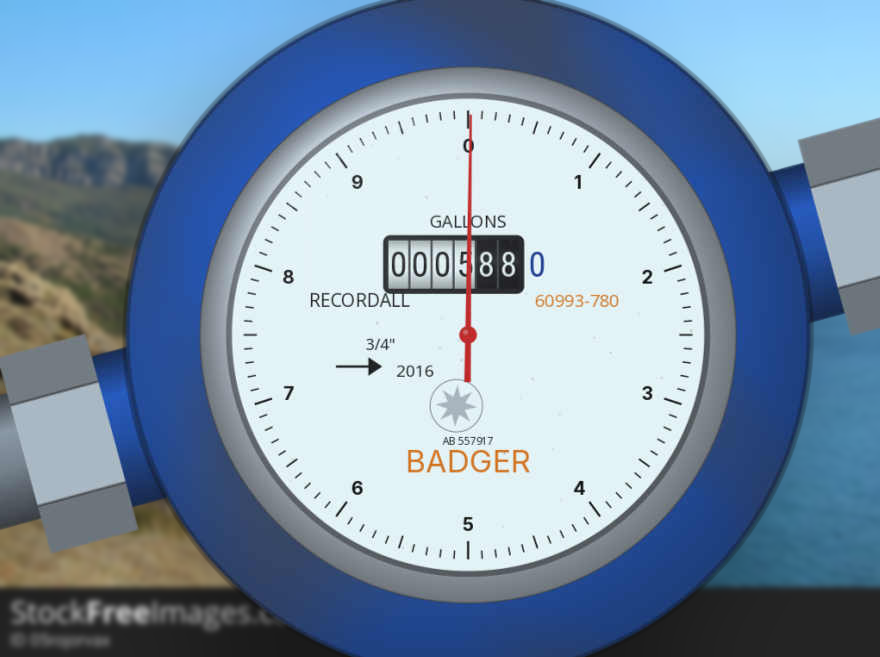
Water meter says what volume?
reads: 5880.0 gal
